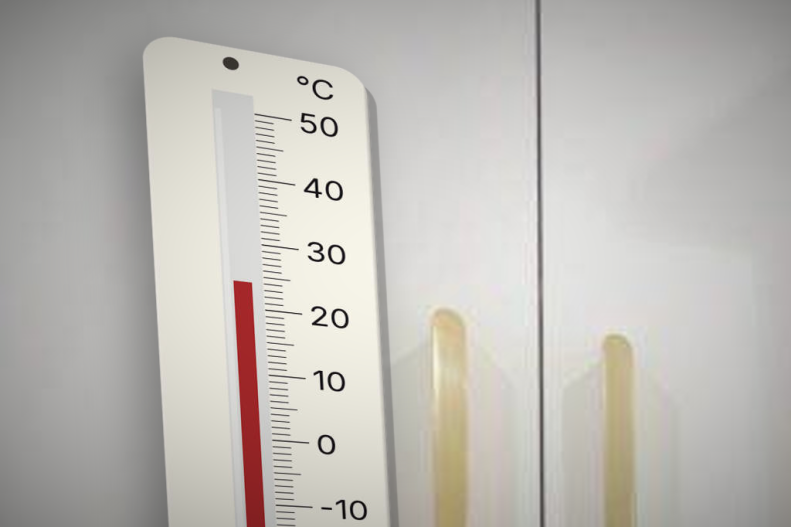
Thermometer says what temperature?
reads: 24 °C
